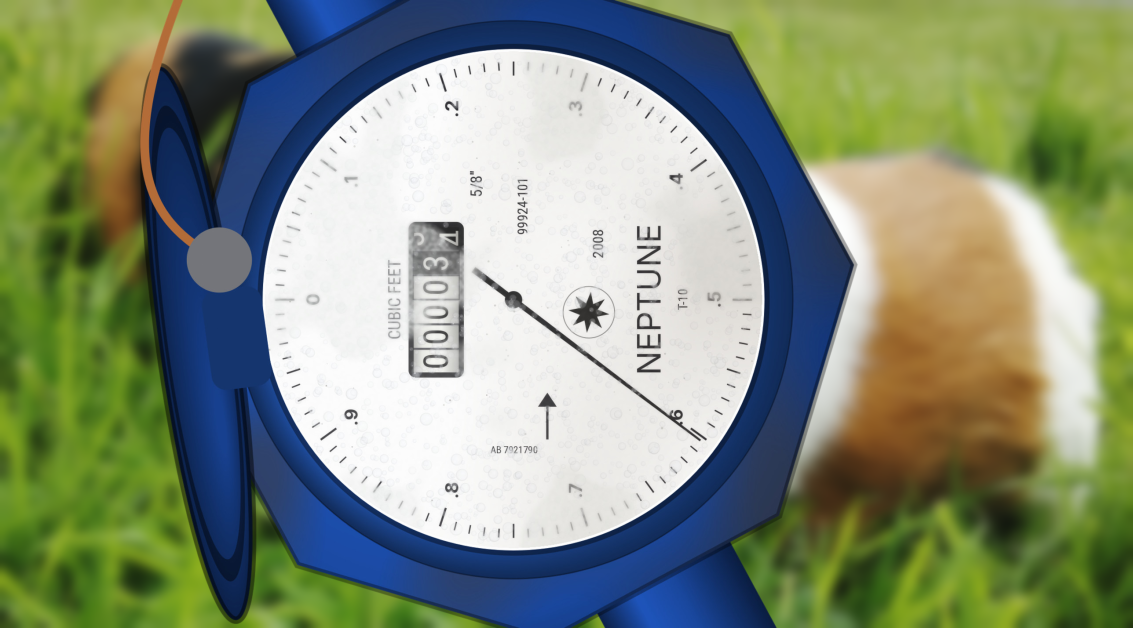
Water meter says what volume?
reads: 33.60 ft³
